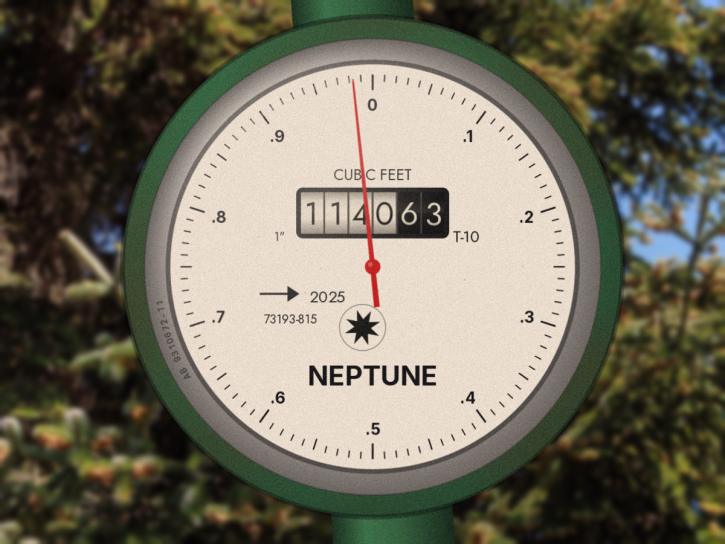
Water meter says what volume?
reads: 114062.98 ft³
